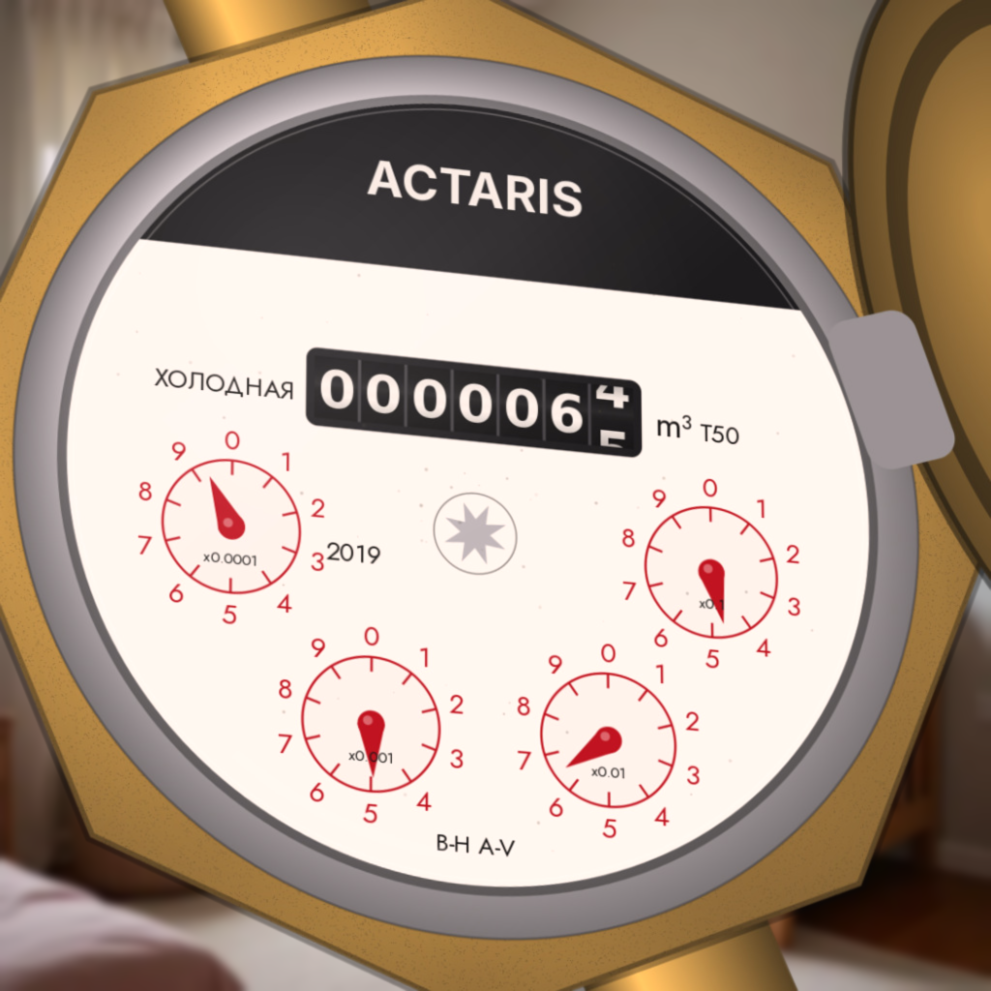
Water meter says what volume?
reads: 64.4649 m³
